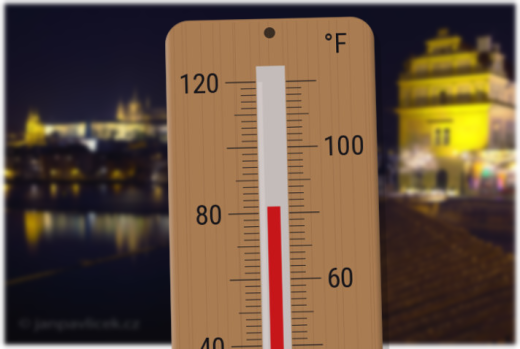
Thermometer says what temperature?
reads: 82 °F
